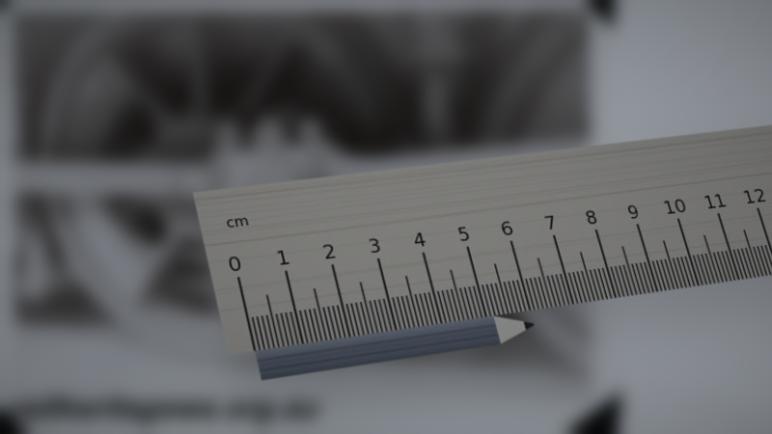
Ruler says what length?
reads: 6 cm
